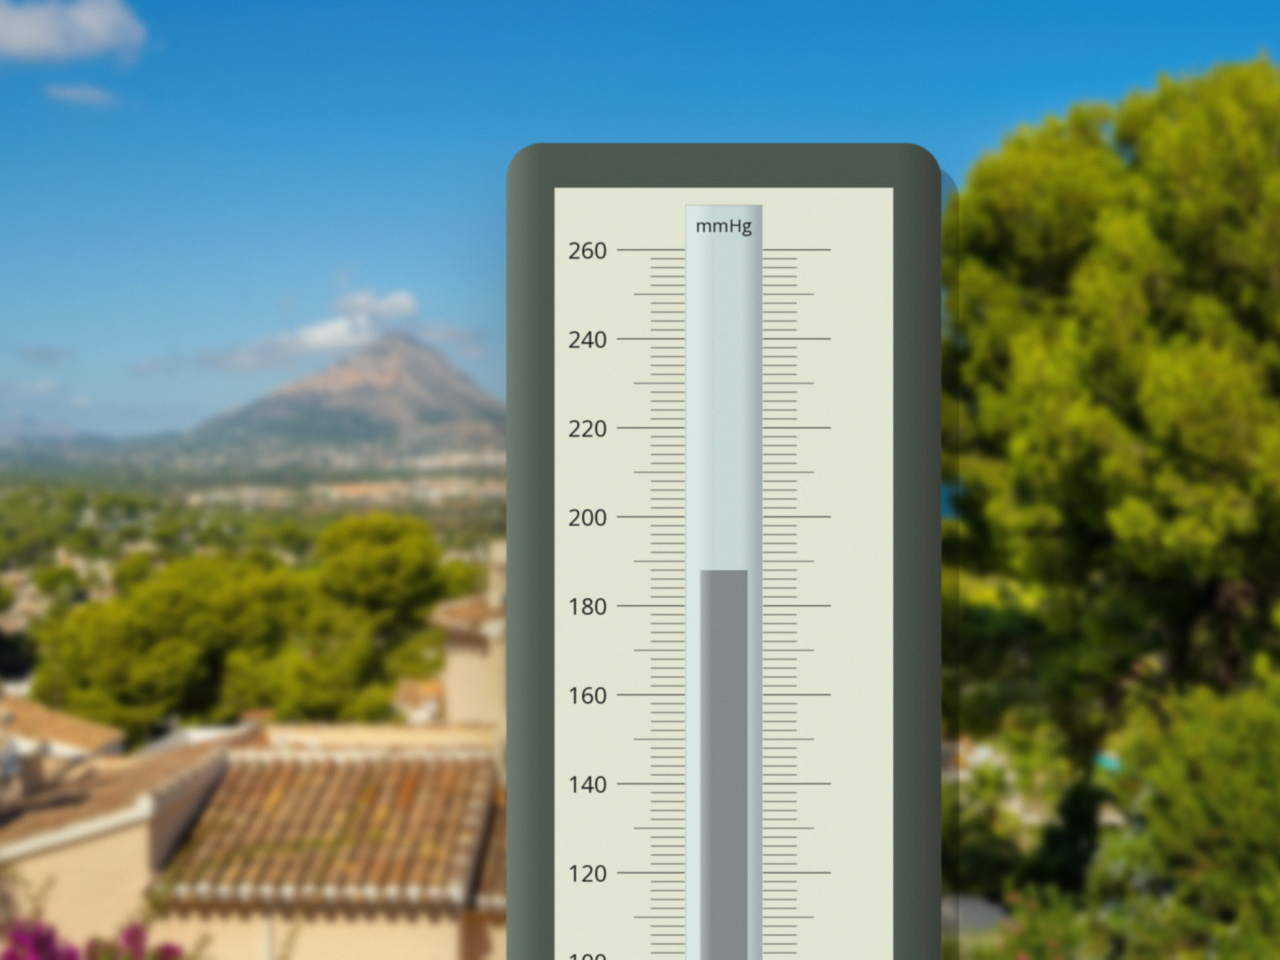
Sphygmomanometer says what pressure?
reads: 188 mmHg
